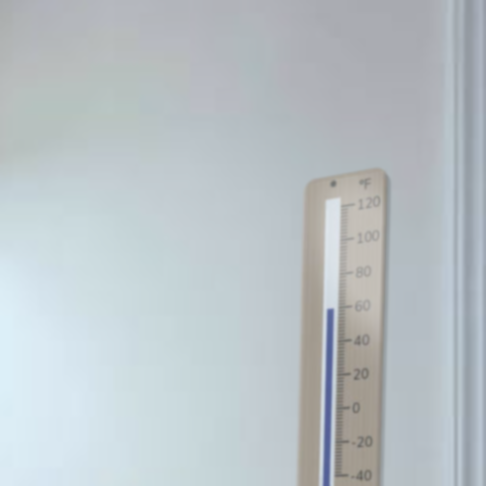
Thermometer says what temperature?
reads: 60 °F
